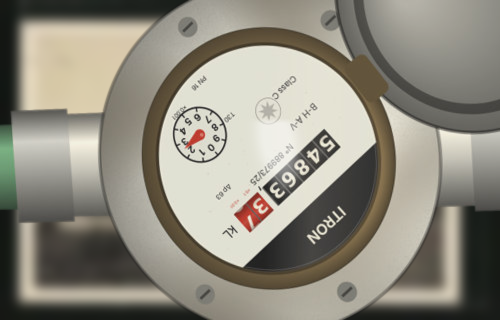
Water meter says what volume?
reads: 54863.372 kL
